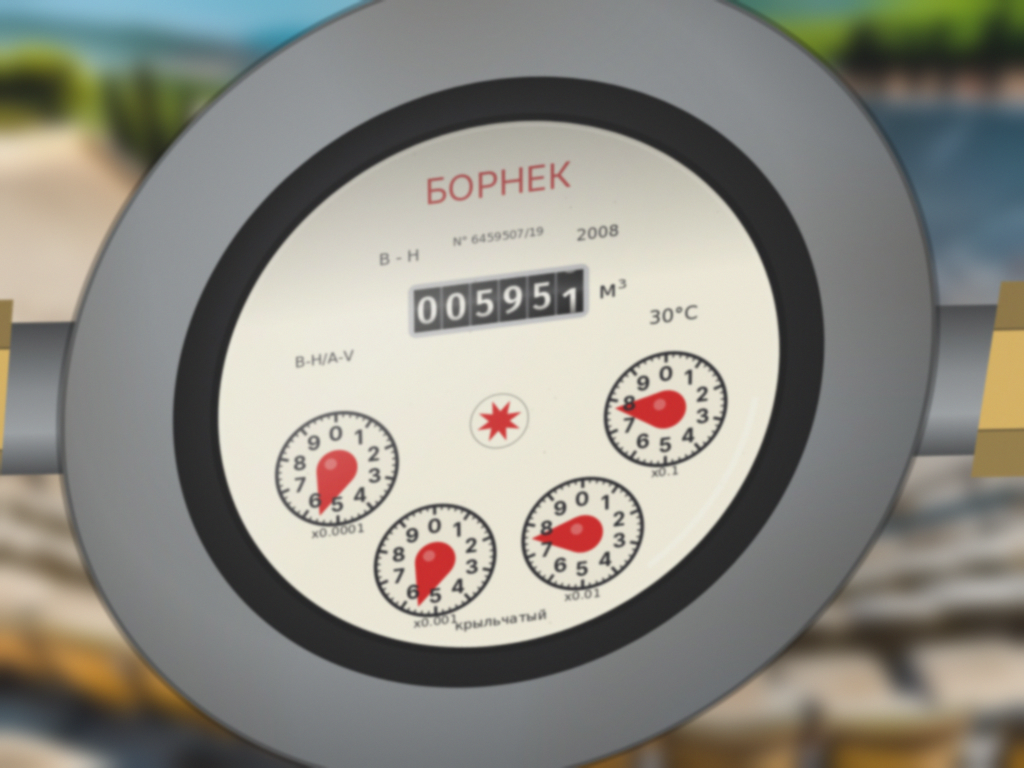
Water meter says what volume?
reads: 5950.7755 m³
